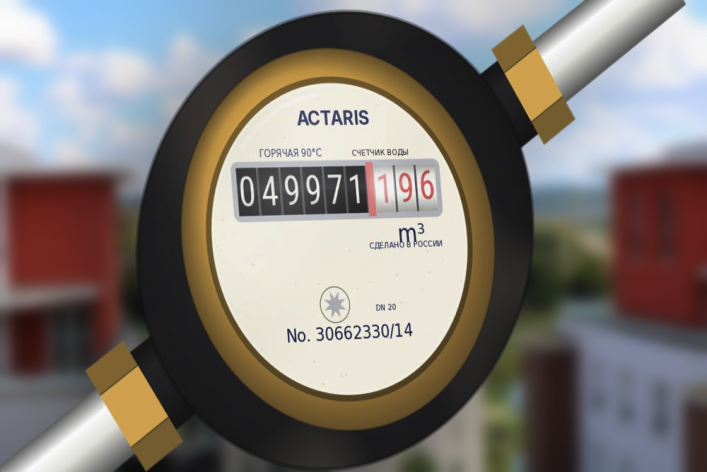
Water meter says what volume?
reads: 49971.196 m³
